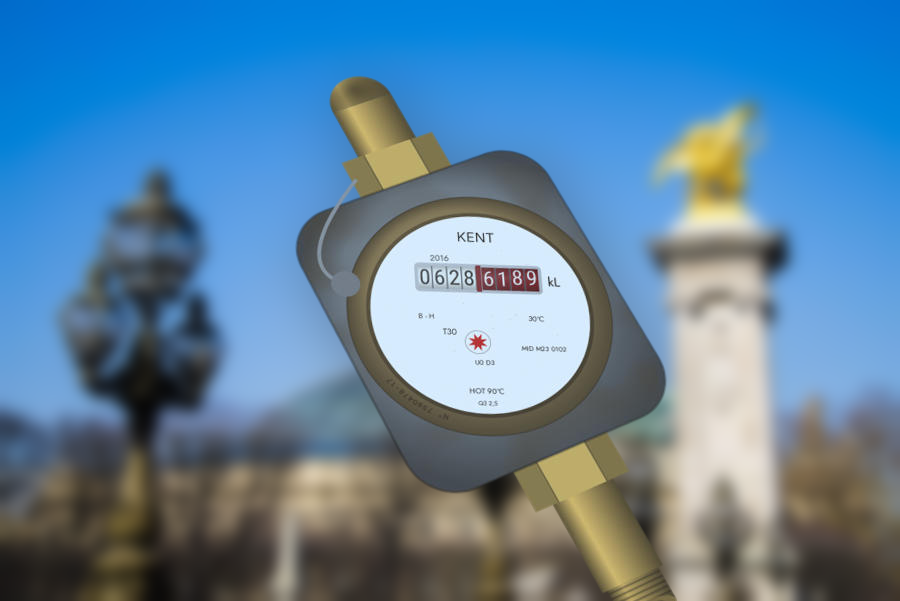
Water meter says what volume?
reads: 628.6189 kL
